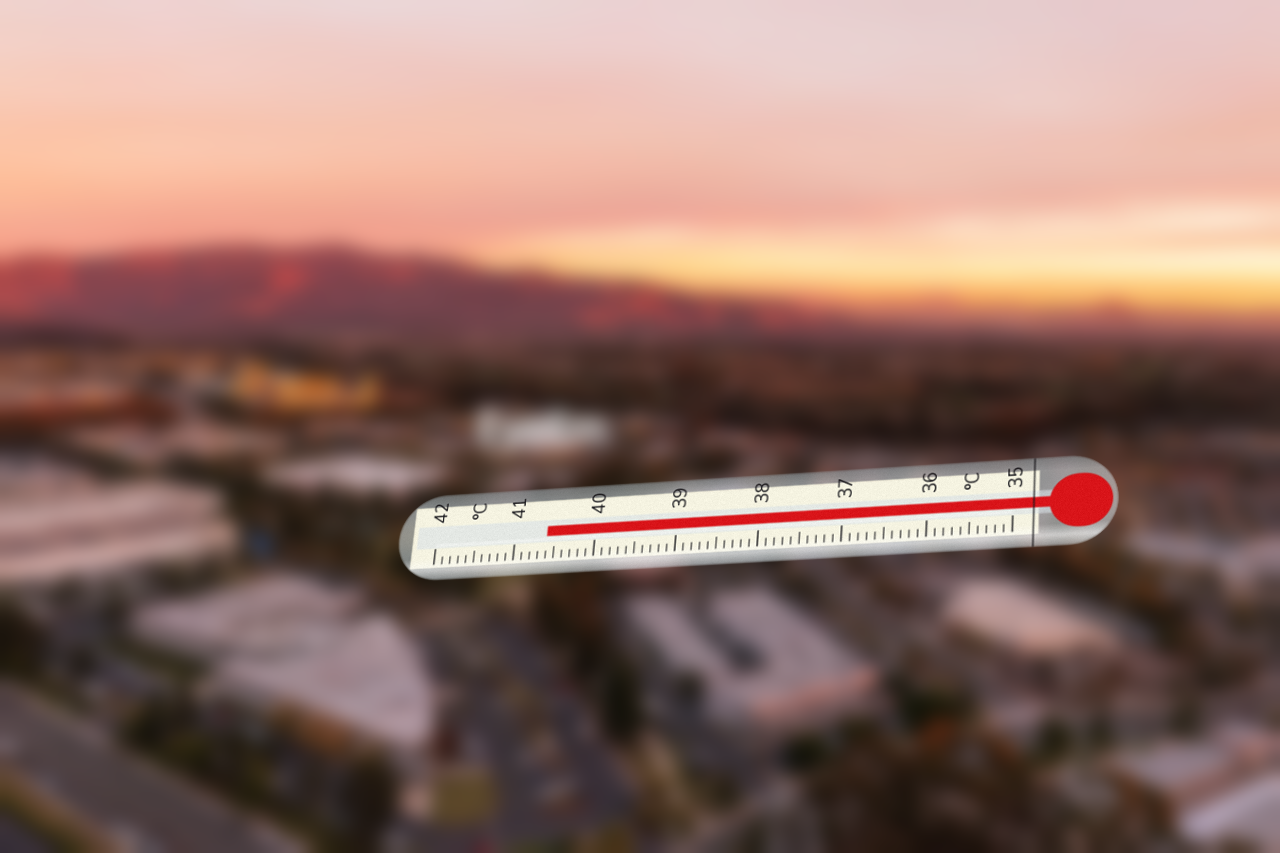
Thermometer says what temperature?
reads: 40.6 °C
